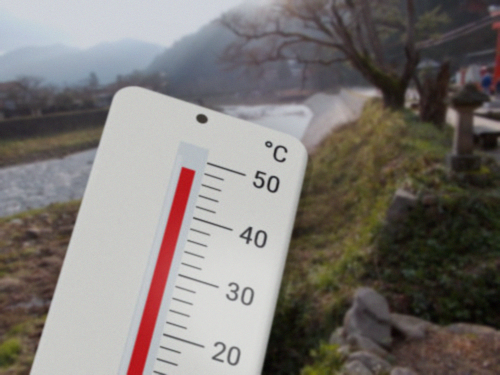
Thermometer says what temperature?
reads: 48 °C
